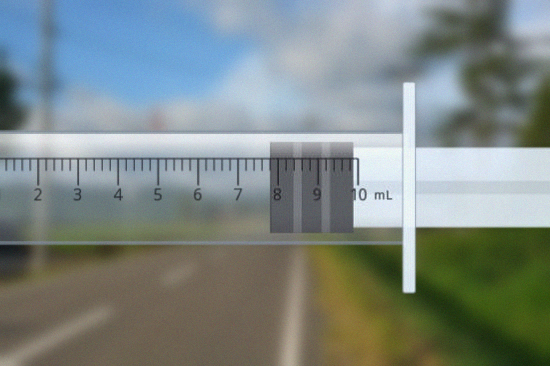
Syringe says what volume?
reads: 7.8 mL
